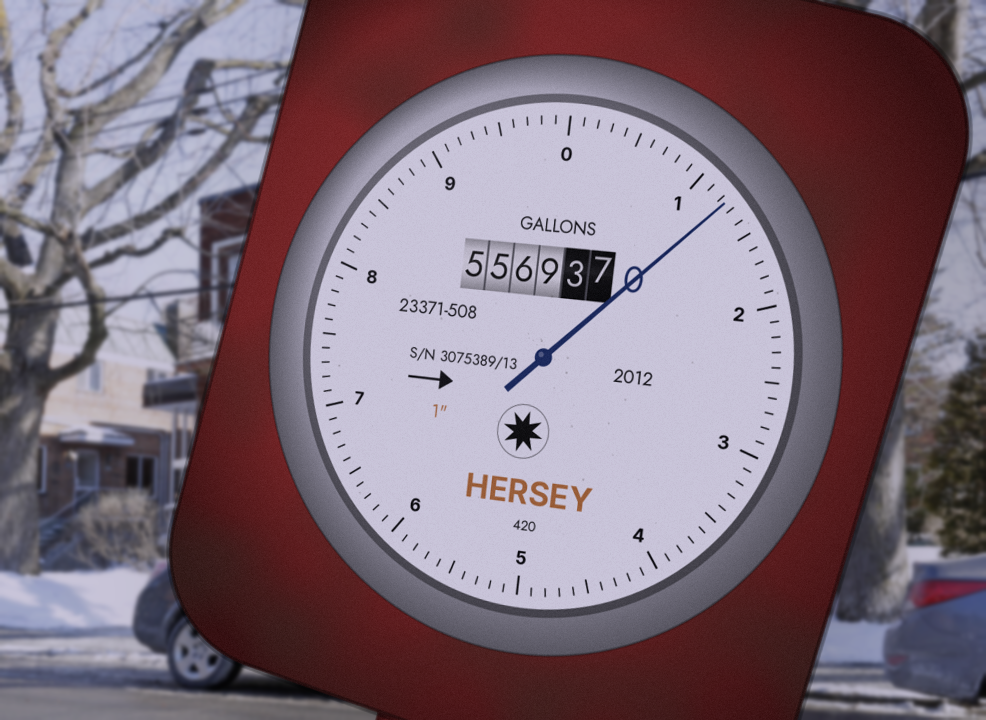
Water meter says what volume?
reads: 5569371.2 gal
